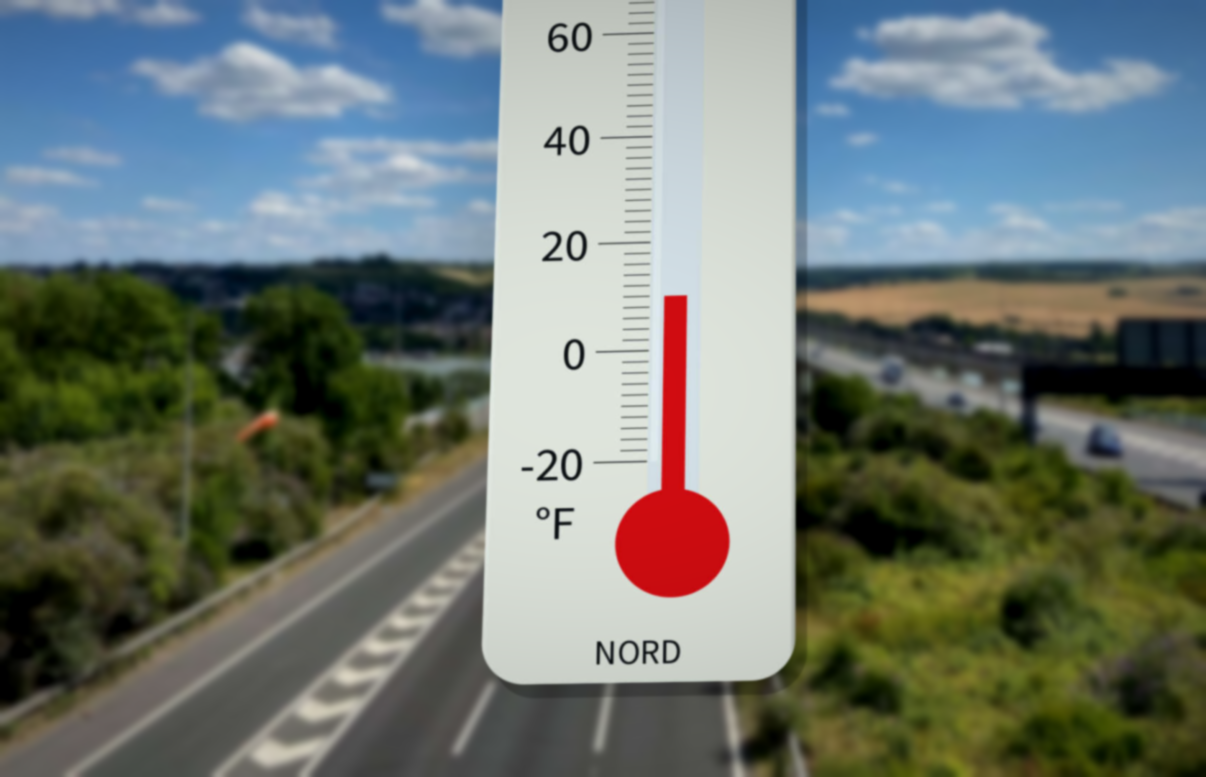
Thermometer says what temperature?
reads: 10 °F
